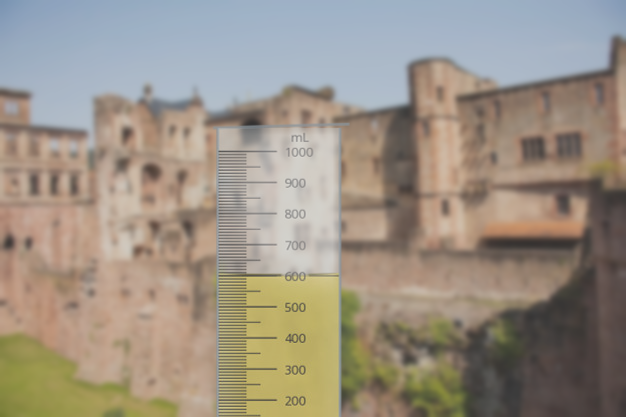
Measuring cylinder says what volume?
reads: 600 mL
